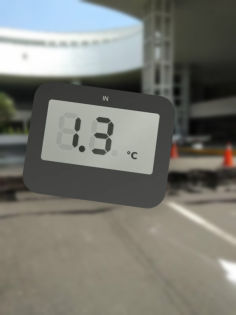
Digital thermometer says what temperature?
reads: 1.3 °C
